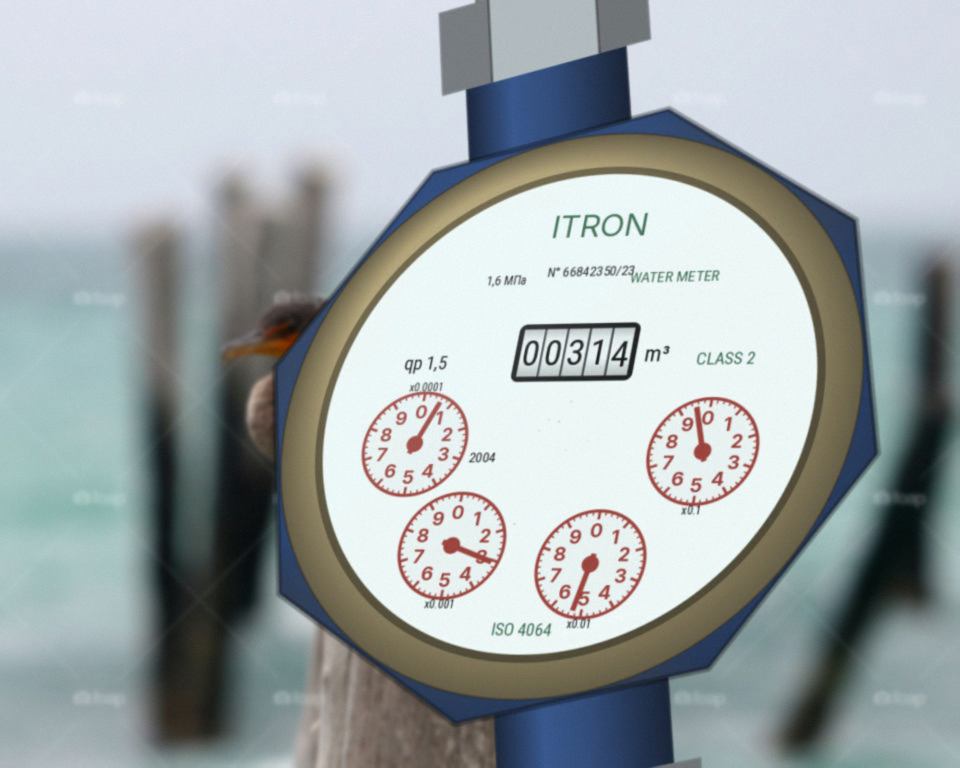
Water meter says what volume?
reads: 313.9530 m³
